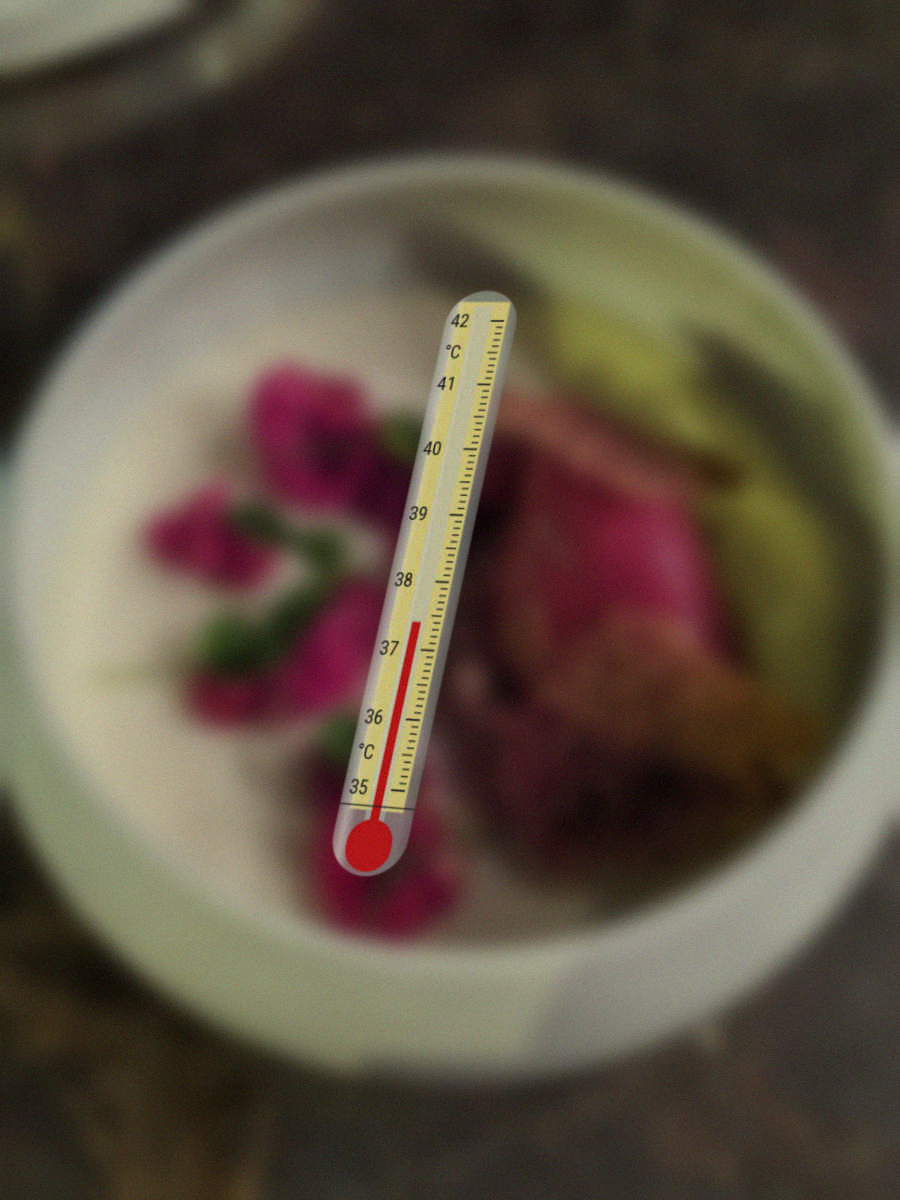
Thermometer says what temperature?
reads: 37.4 °C
